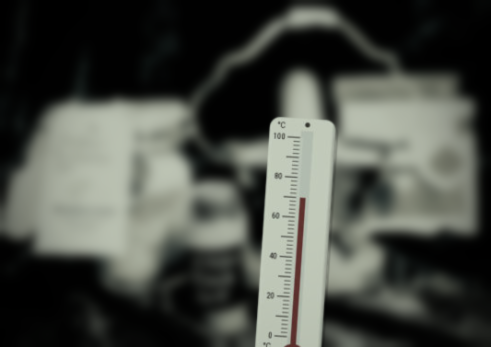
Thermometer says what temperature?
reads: 70 °C
